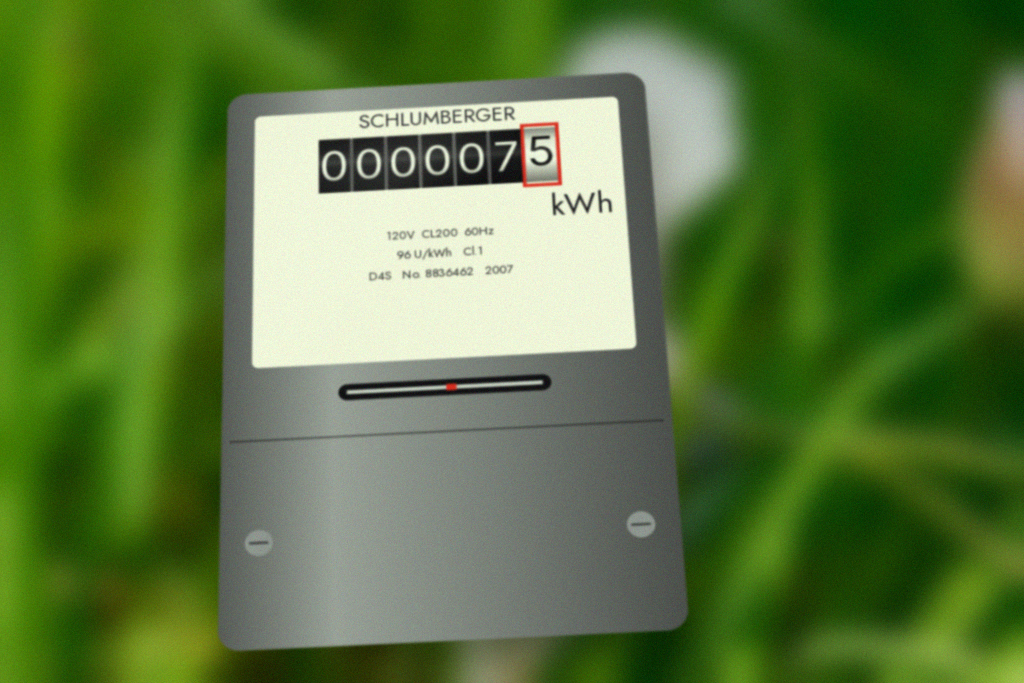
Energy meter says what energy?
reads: 7.5 kWh
